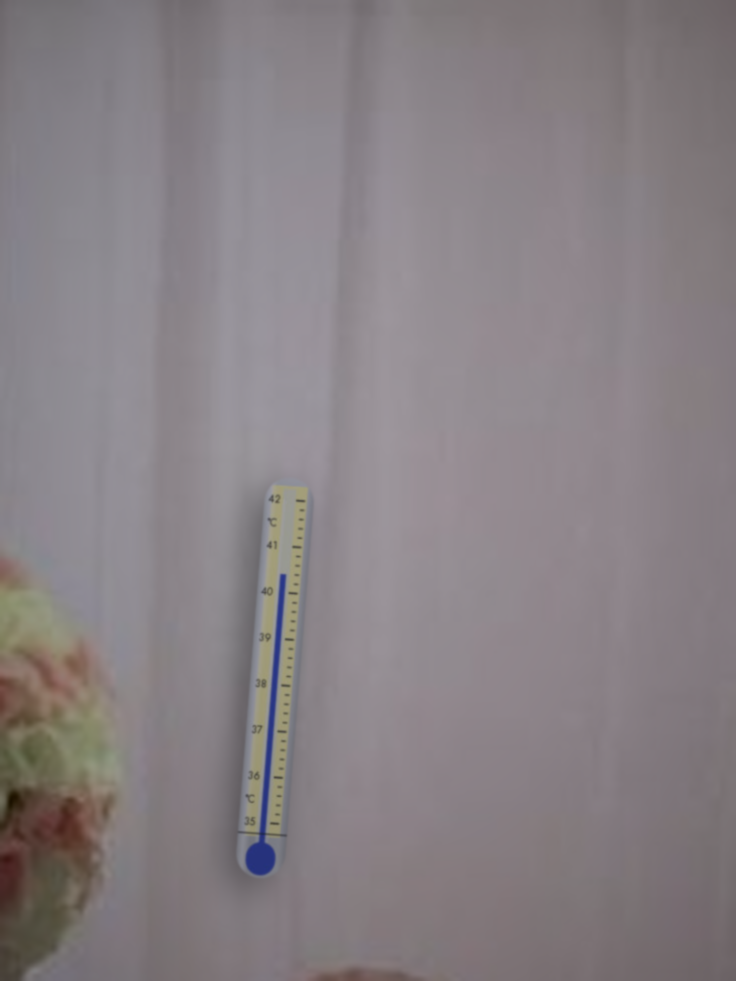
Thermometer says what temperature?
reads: 40.4 °C
